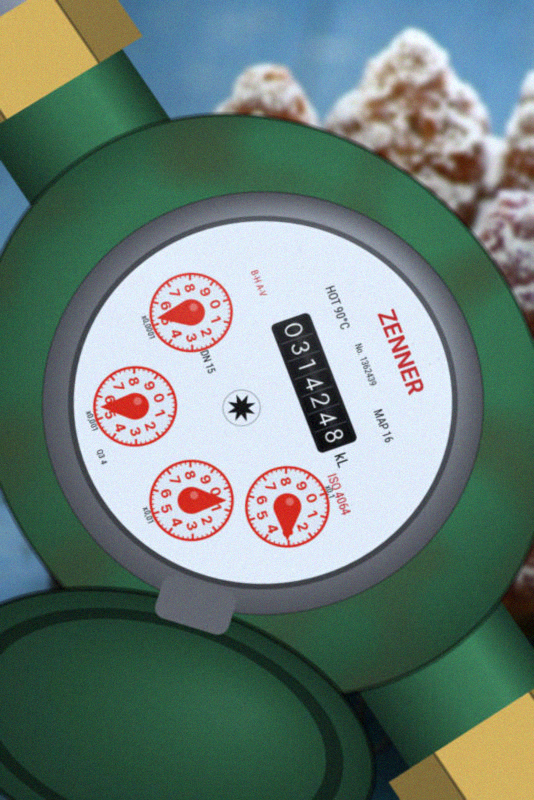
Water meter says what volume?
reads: 314248.3055 kL
